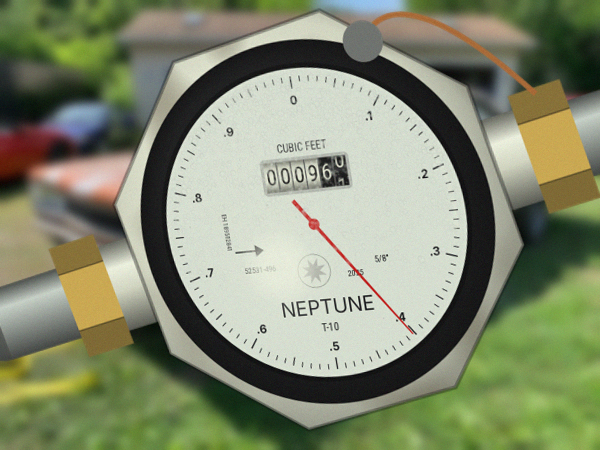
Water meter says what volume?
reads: 960.40 ft³
